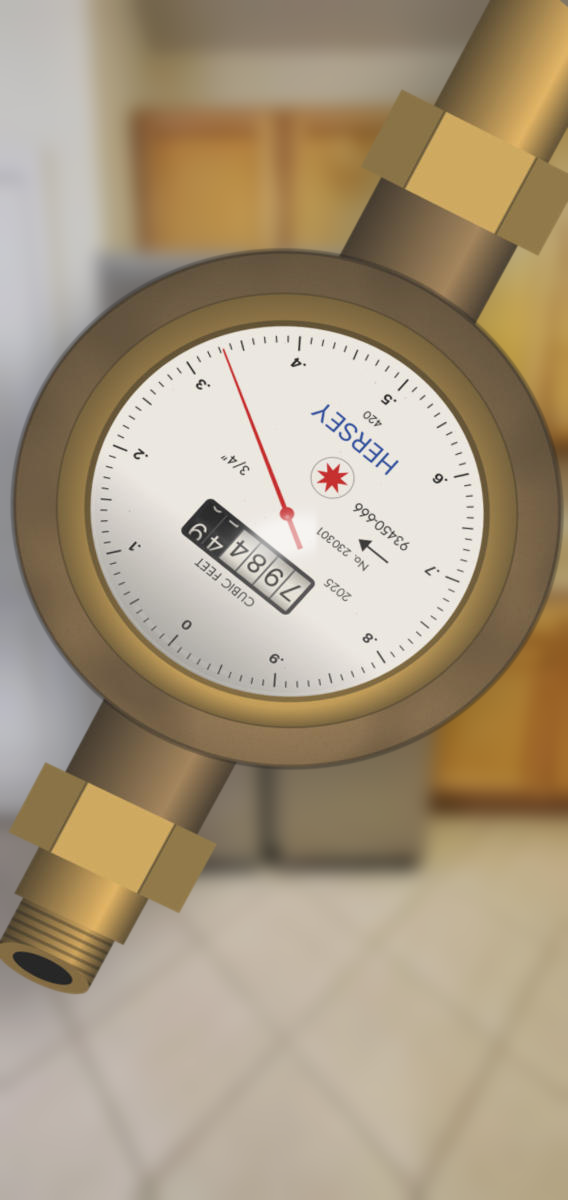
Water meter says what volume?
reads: 798449.33 ft³
